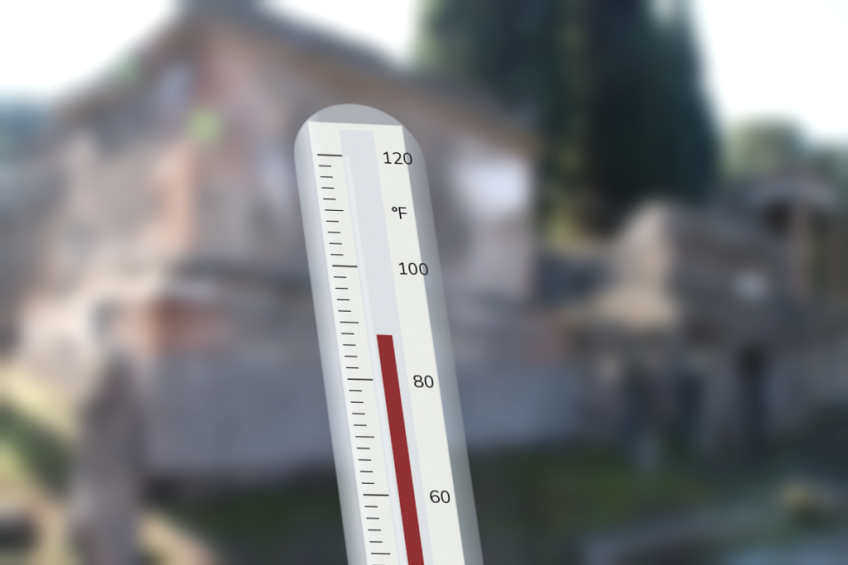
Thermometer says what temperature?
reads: 88 °F
